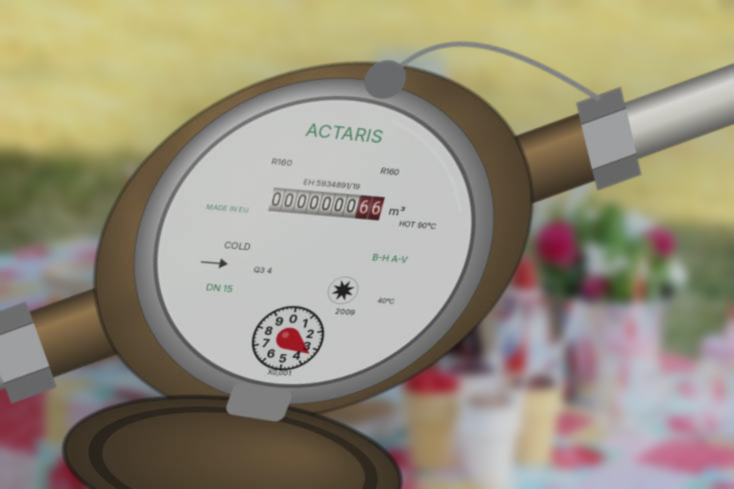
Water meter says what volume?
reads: 0.663 m³
